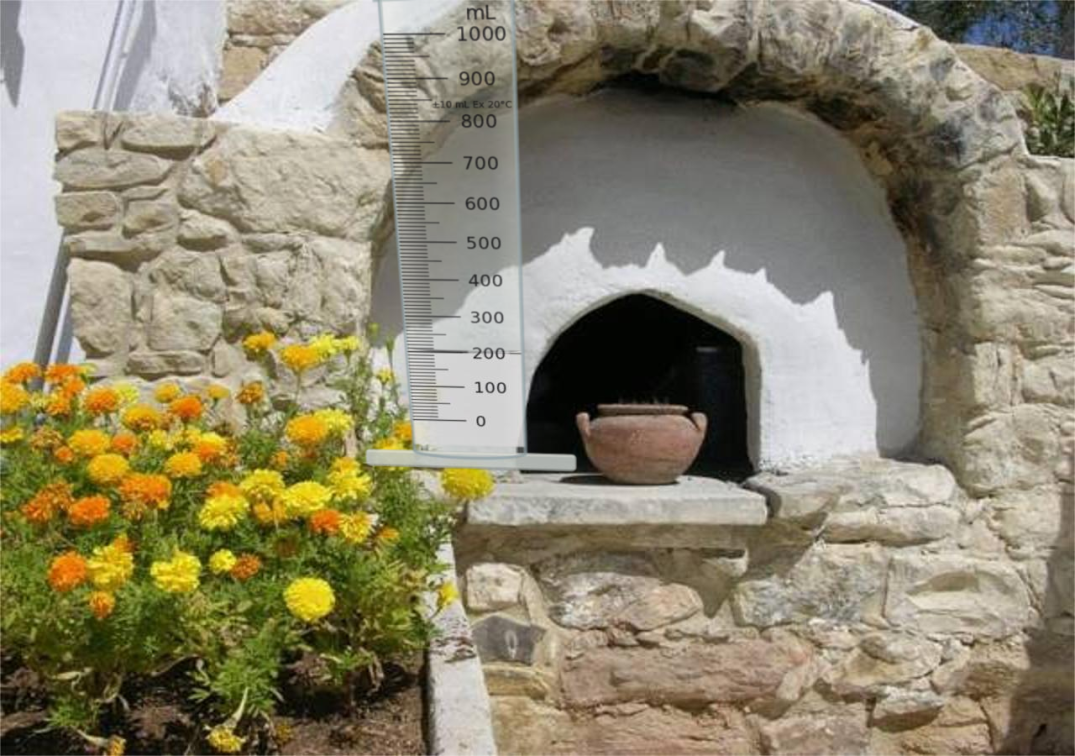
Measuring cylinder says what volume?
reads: 200 mL
